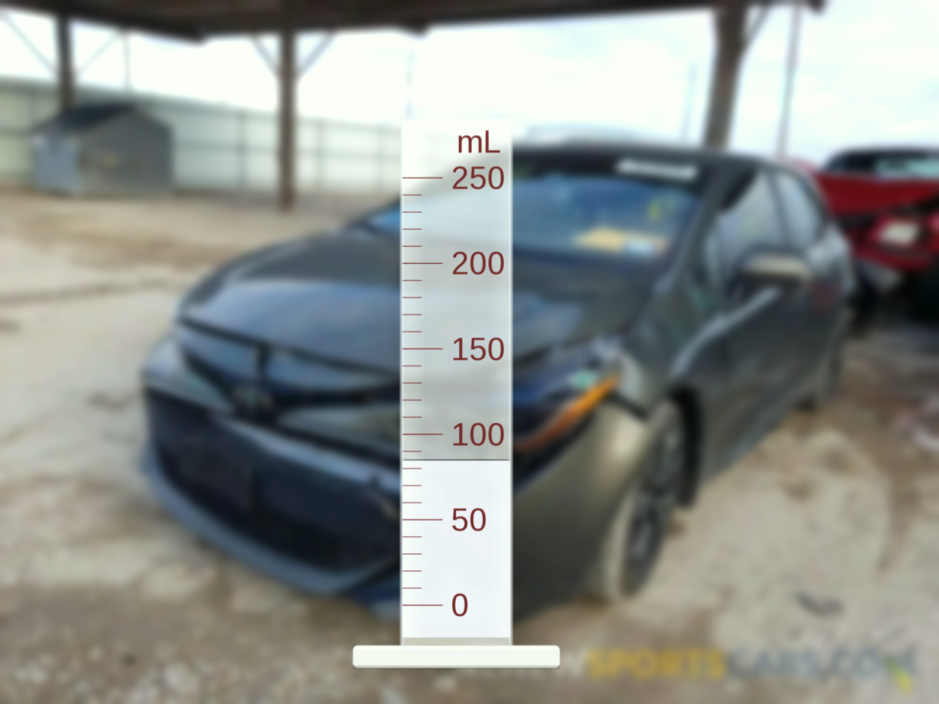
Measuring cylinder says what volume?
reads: 85 mL
